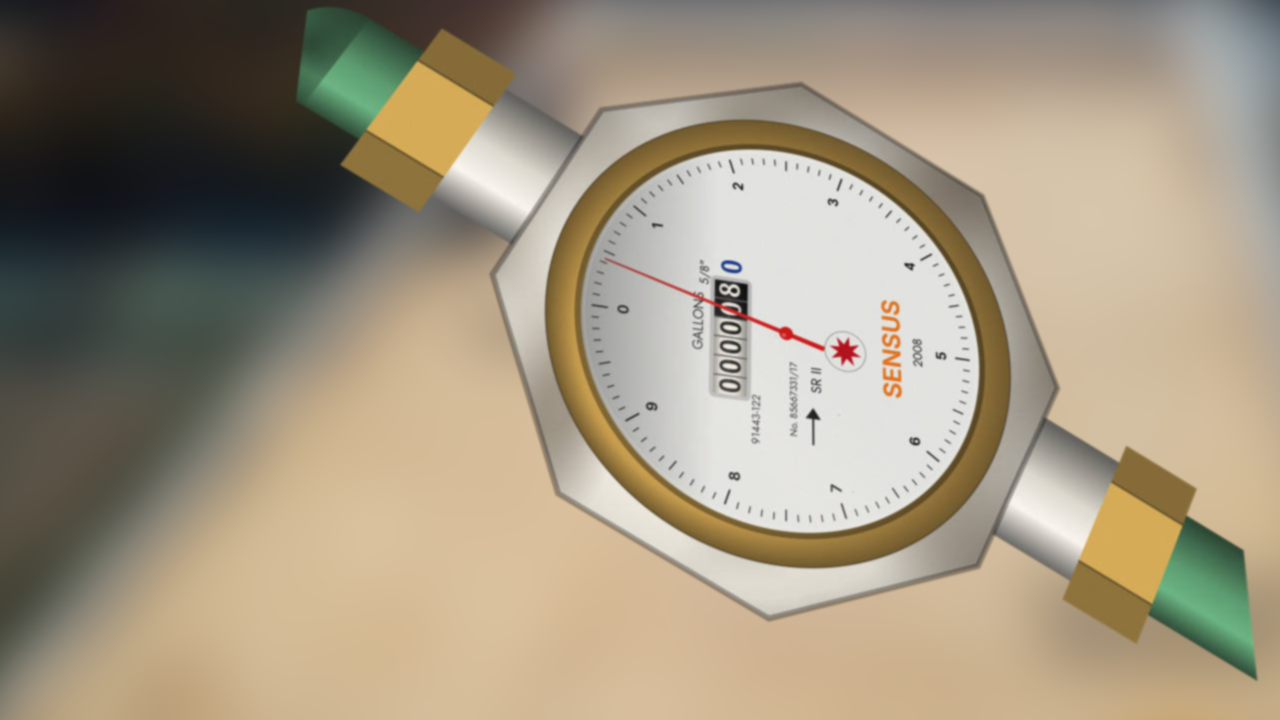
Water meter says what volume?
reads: 80.4 gal
